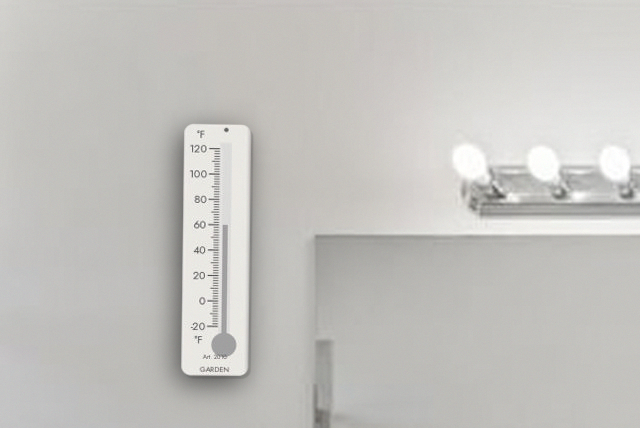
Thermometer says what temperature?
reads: 60 °F
